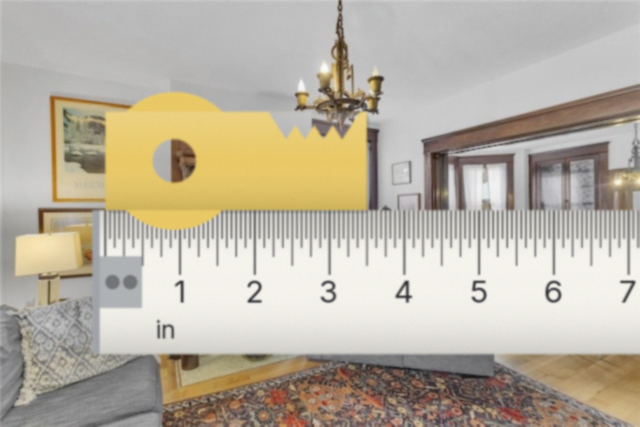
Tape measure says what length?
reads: 3.5 in
